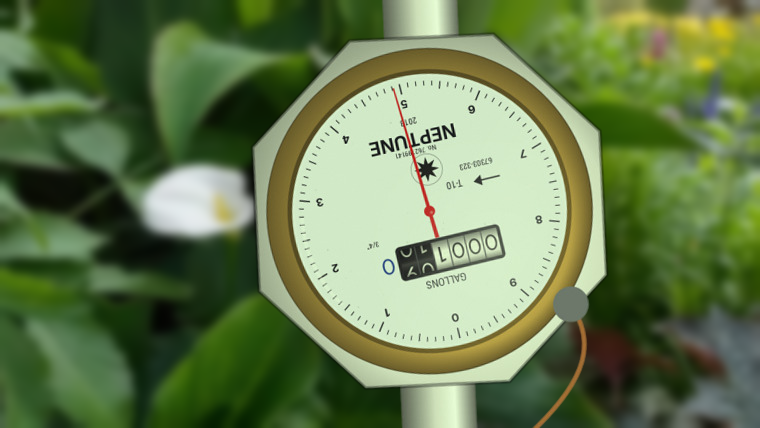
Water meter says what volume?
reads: 1094.9 gal
